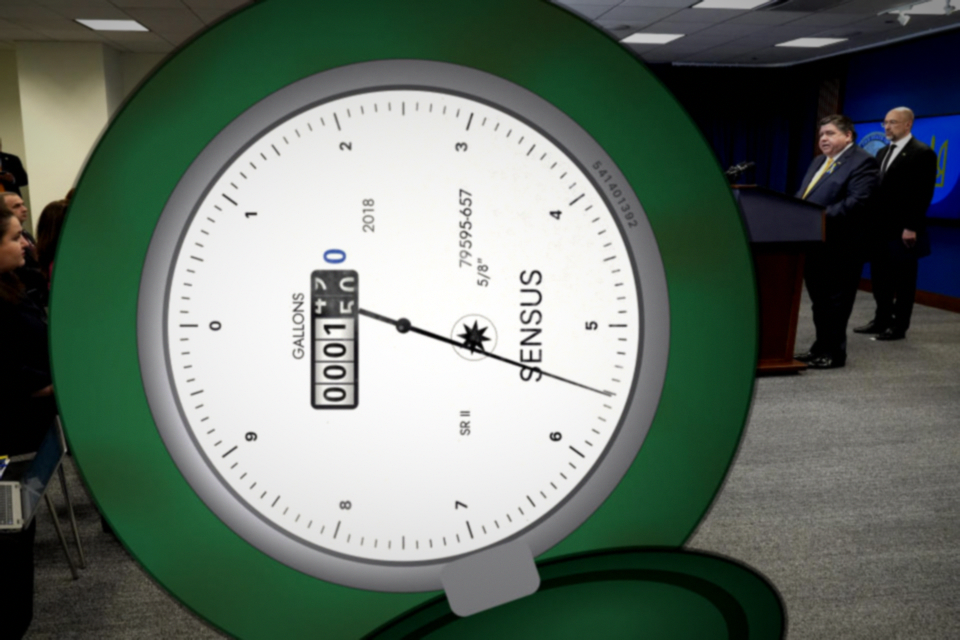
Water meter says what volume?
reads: 1495.5 gal
